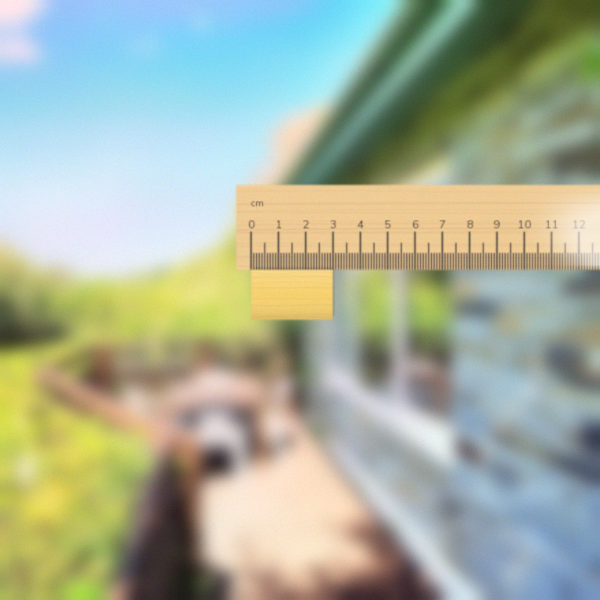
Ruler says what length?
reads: 3 cm
